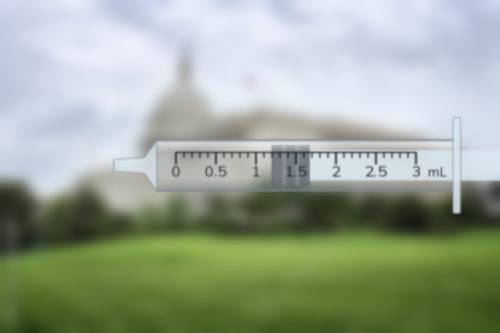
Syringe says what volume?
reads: 1.2 mL
